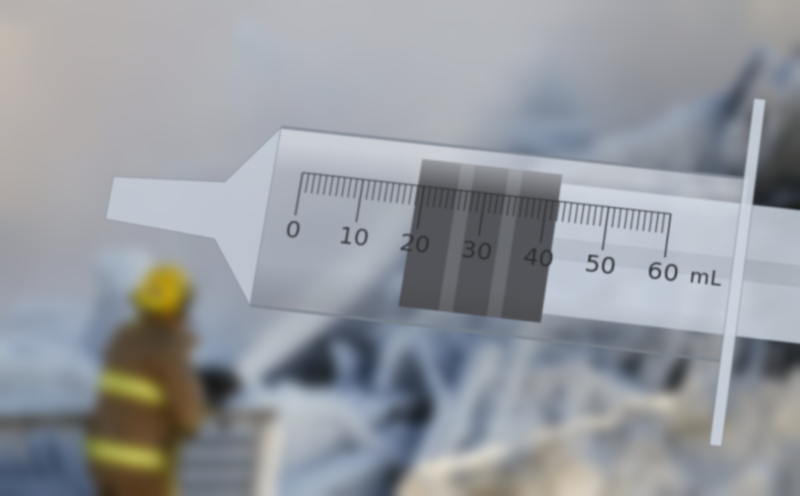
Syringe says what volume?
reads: 19 mL
